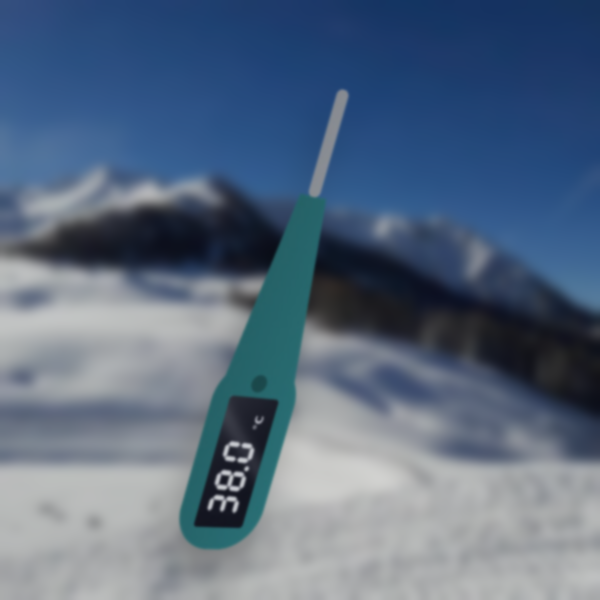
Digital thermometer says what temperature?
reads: 38.0 °C
